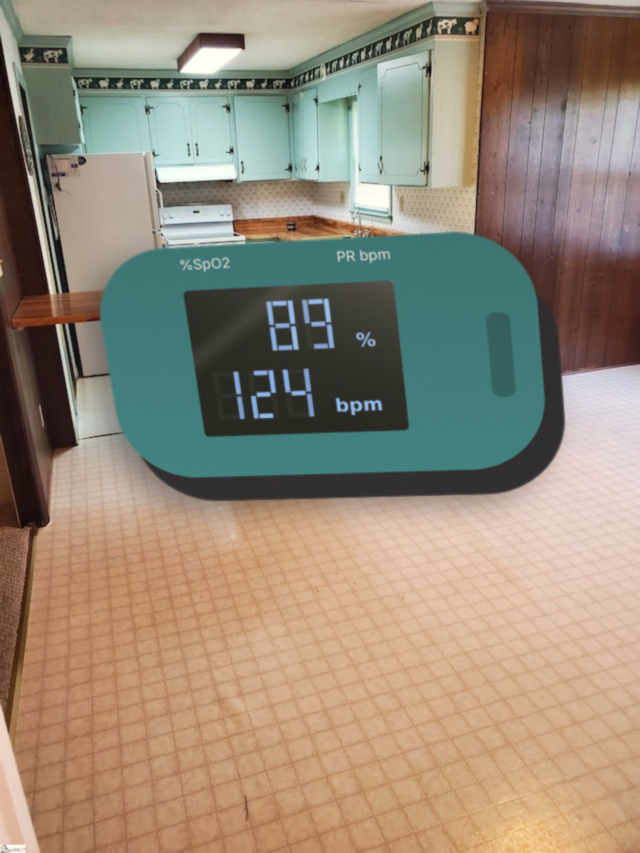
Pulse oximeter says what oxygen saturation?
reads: 89 %
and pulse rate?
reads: 124 bpm
